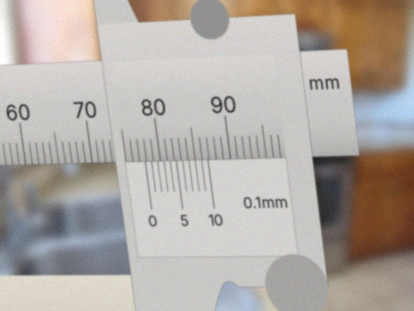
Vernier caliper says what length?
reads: 77.8 mm
